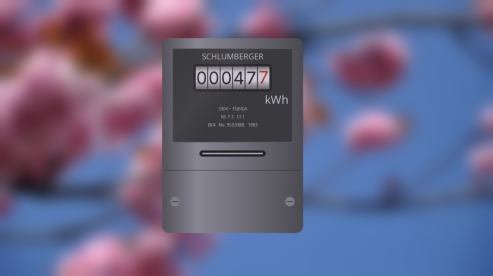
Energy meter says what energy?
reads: 47.7 kWh
